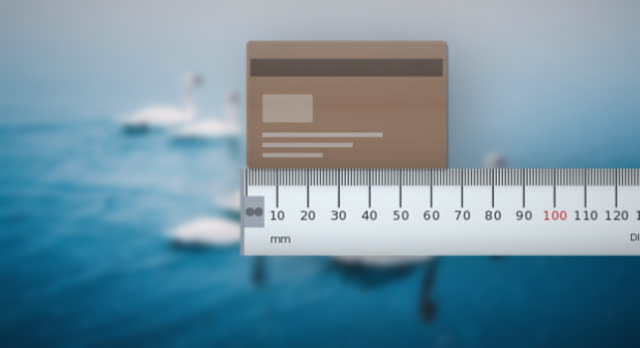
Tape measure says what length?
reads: 65 mm
